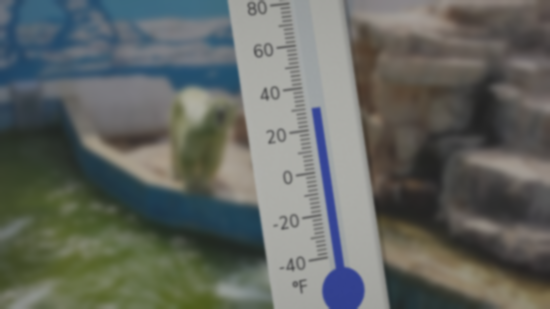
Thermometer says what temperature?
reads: 30 °F
